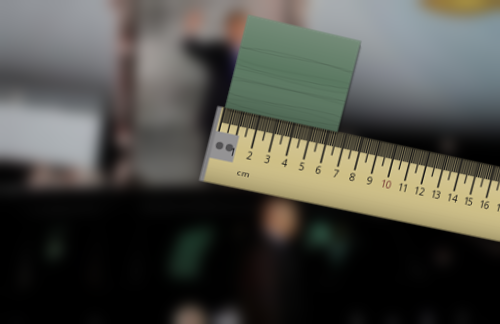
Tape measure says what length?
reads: 6.5 cm
